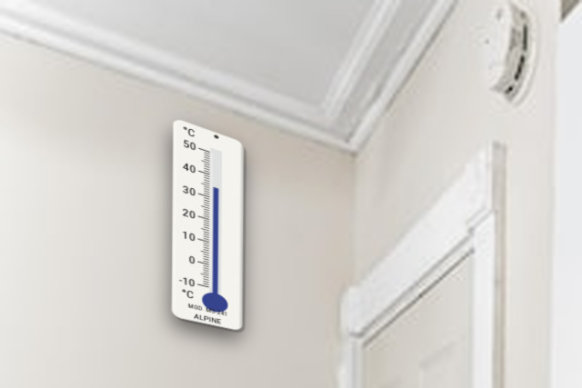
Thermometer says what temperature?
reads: 35 °C
